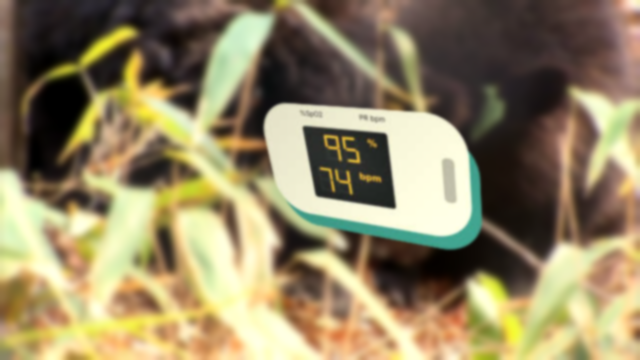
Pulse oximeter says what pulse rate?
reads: 74 bpm
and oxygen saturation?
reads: 95 %
